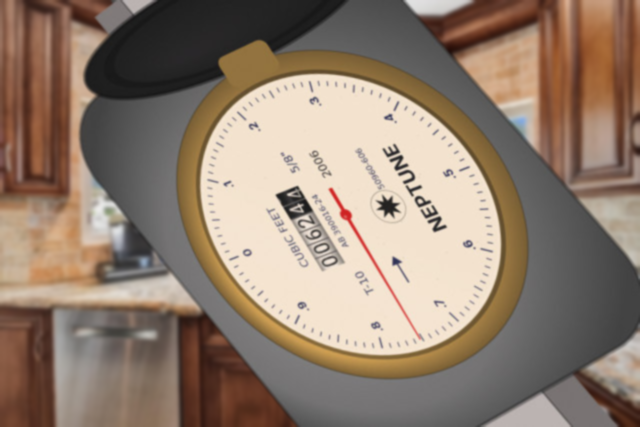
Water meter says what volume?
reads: 6243.75 ft³
